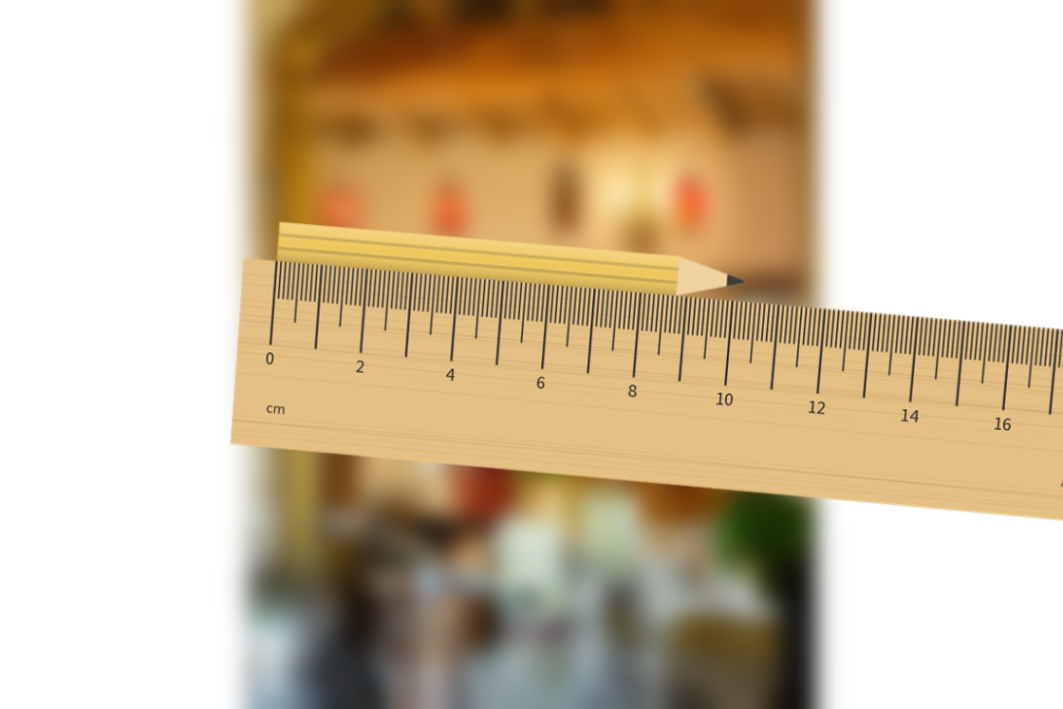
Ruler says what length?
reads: 10.2 cm
